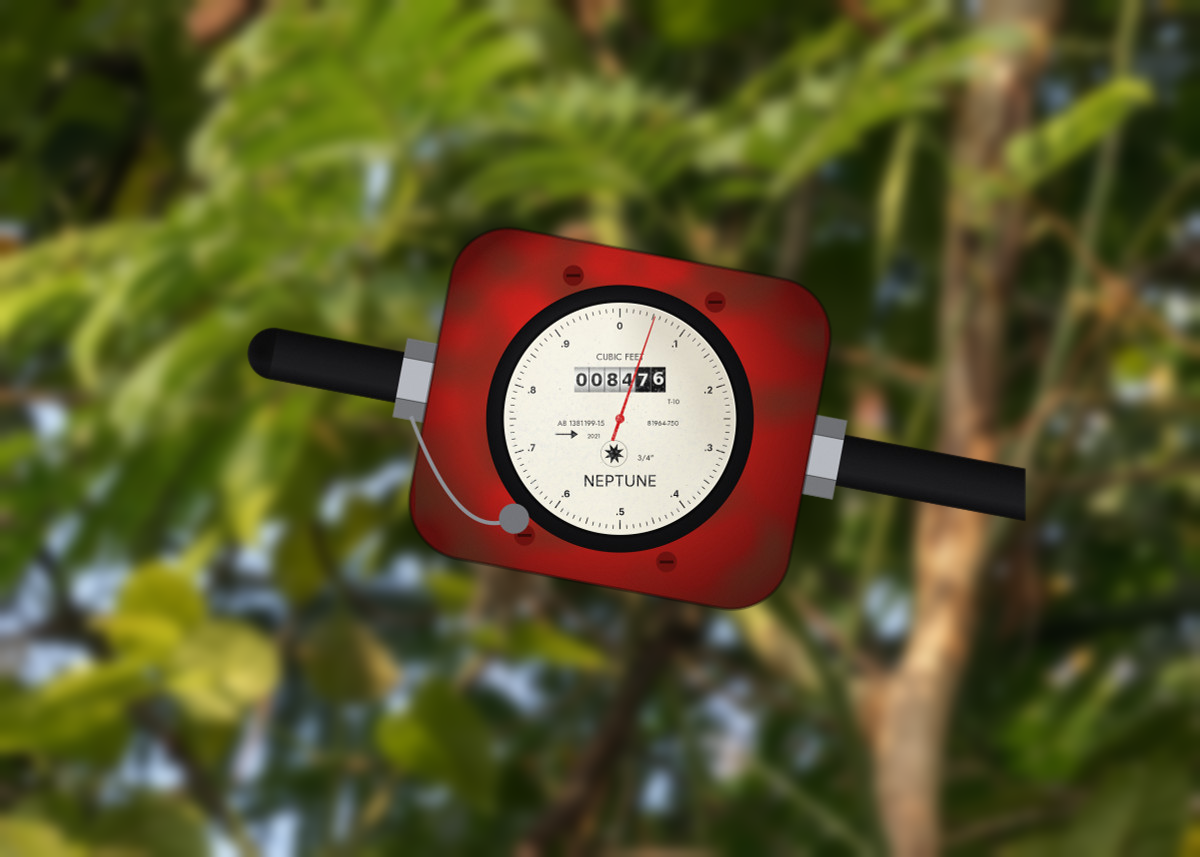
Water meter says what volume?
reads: 8476.05 ft³
